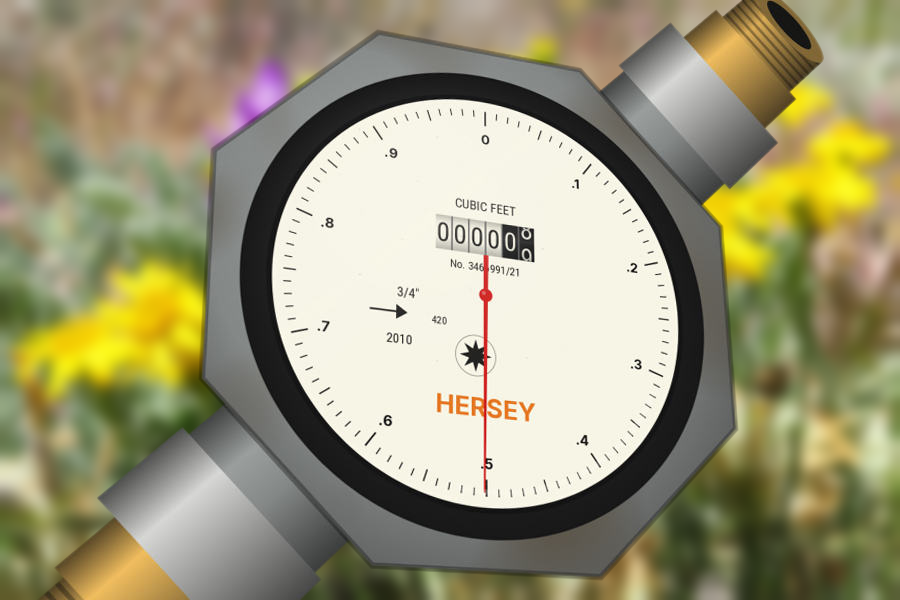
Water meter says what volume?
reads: 8.50 ft³
